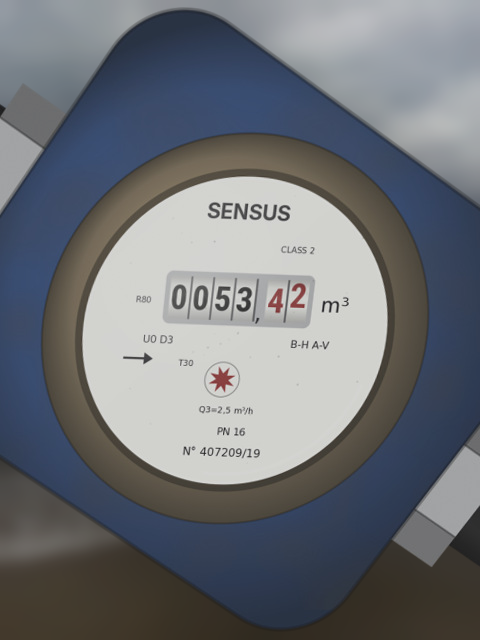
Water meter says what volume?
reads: 53.42 m³
